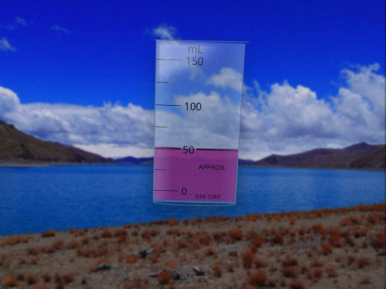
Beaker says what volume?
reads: 50 mL
